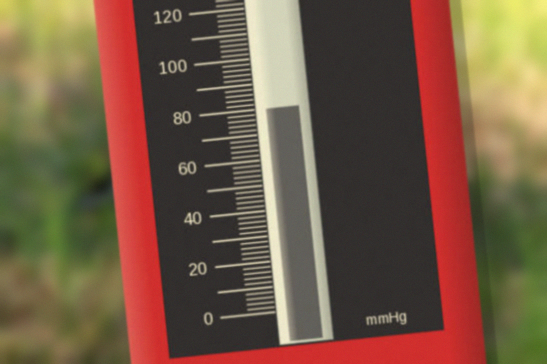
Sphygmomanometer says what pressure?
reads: 80 mmHg
